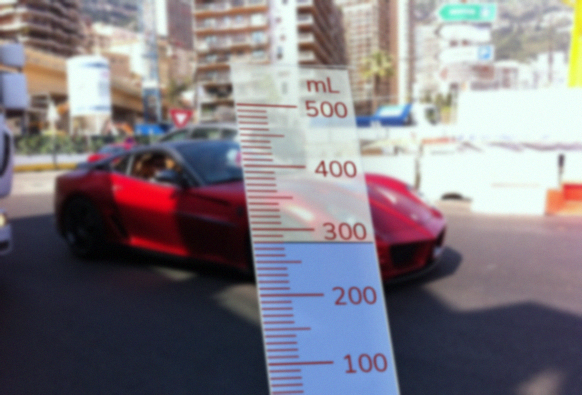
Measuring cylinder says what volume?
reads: 280 mL
